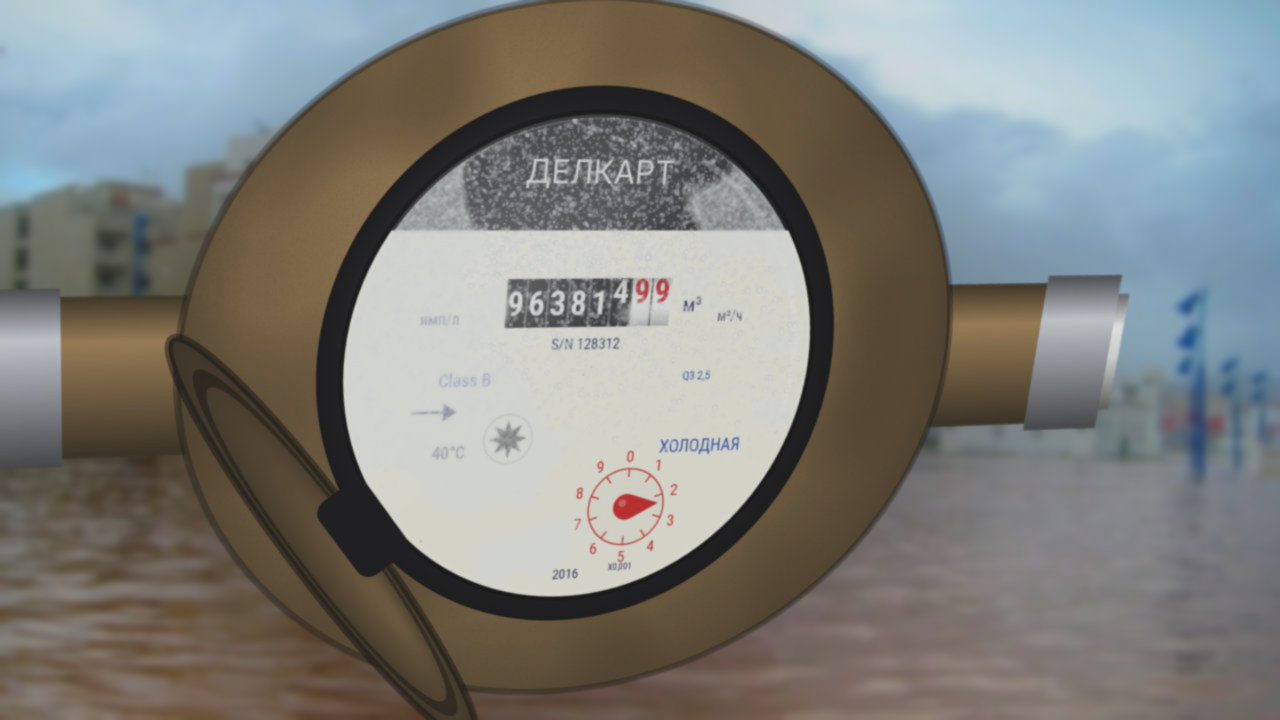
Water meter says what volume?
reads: 963814.992 m³
